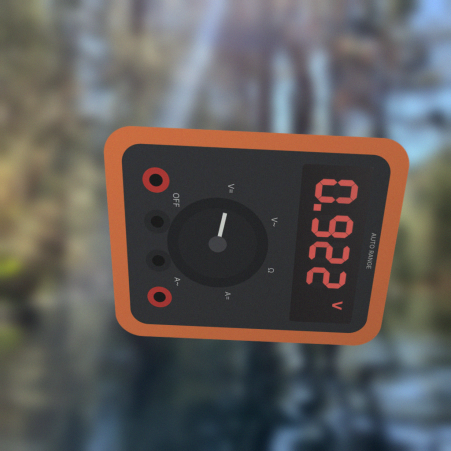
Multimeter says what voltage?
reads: 0.922 V
